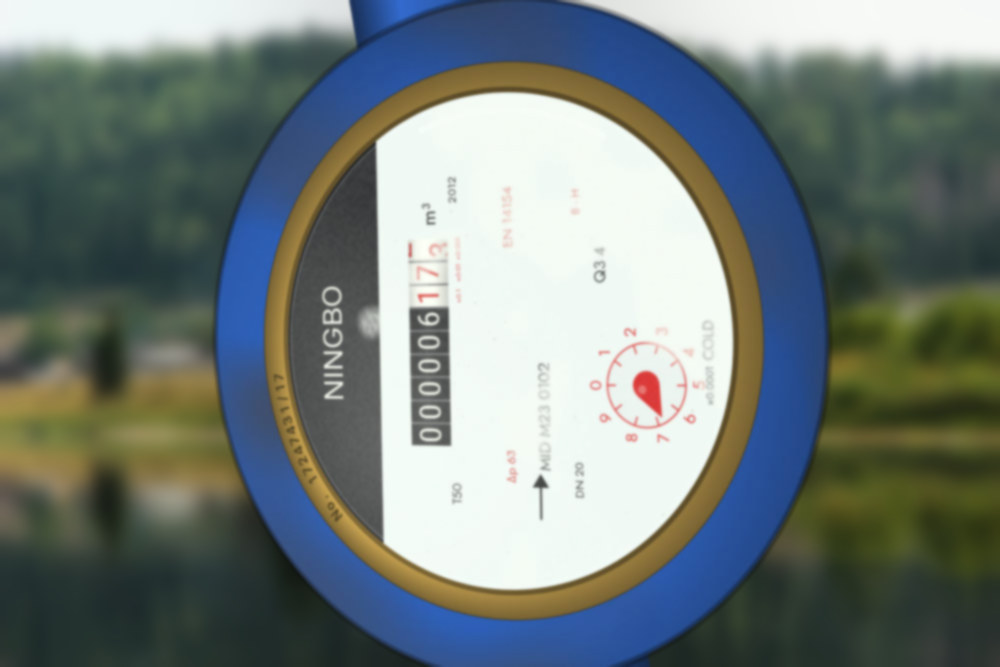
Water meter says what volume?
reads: 6.1726 m³
